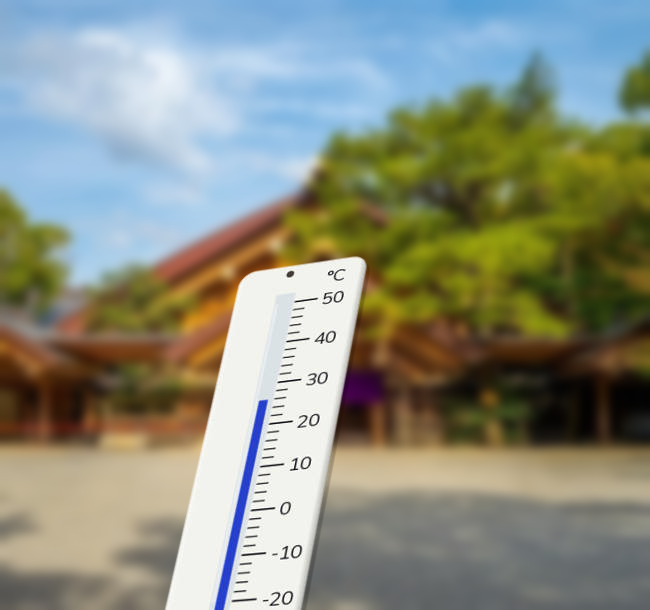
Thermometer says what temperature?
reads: 26 °C
